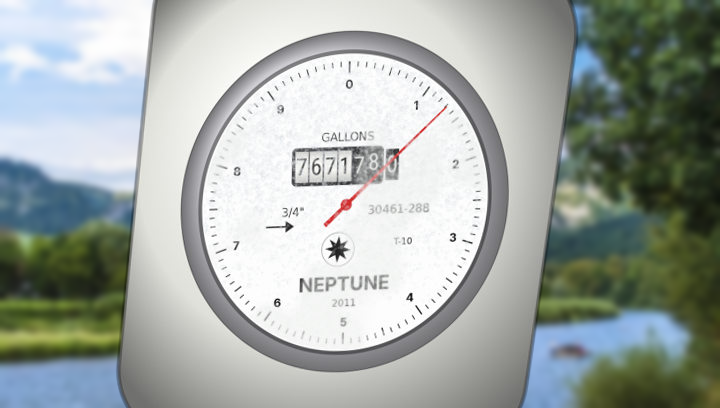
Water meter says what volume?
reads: 7671781.3 gal
